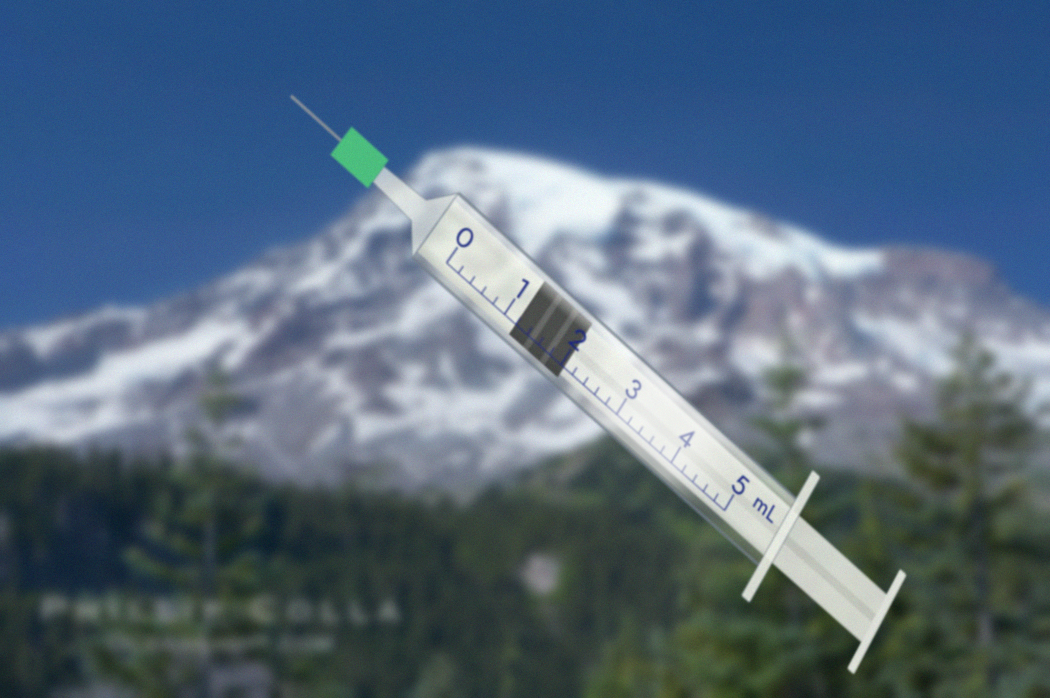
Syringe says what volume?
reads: 1.2 mL
